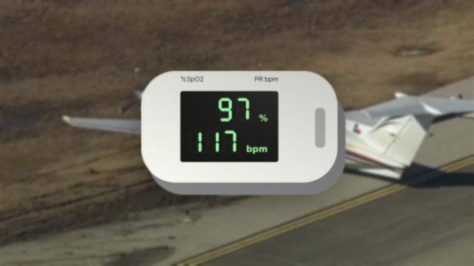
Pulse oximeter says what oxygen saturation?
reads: 97 %
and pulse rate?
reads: 117 bpm
